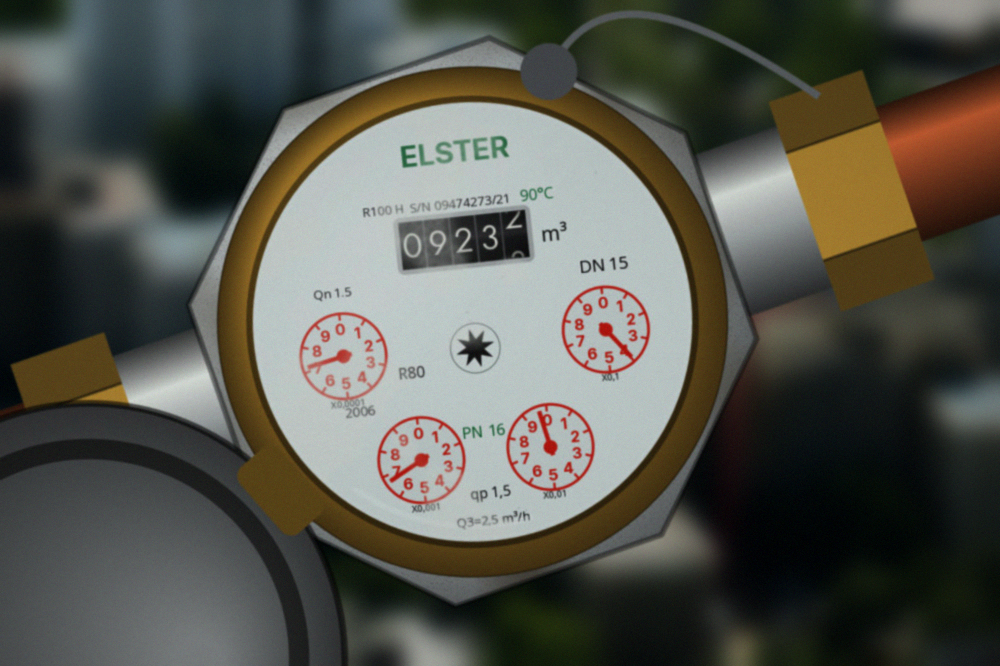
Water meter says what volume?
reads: 9232.3967 m³
